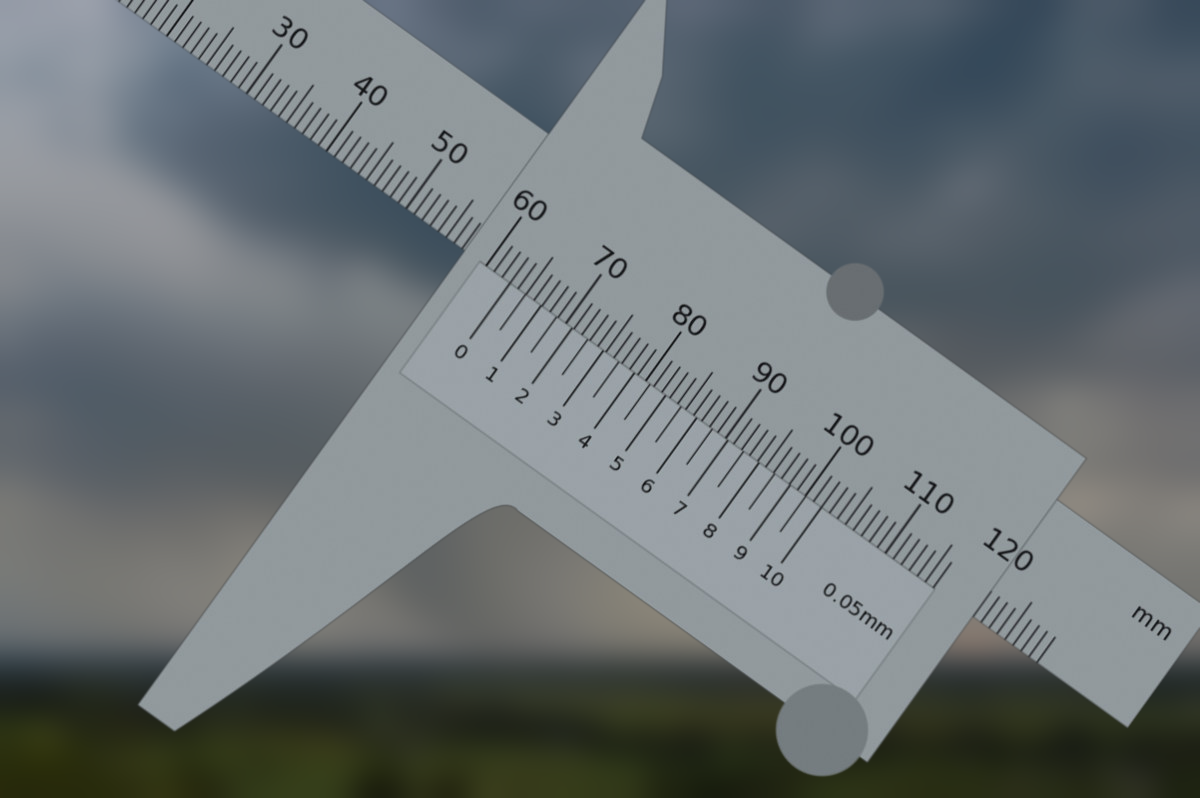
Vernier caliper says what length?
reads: 63.0 mm
